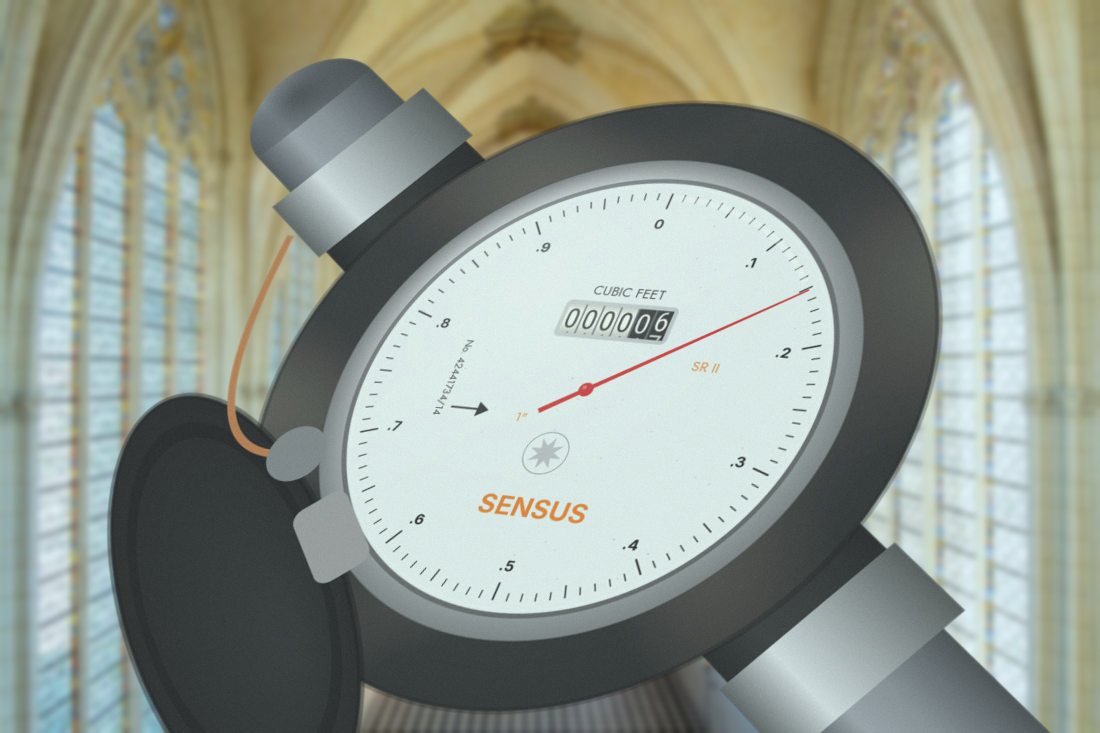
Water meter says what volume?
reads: 6.15 ft³
